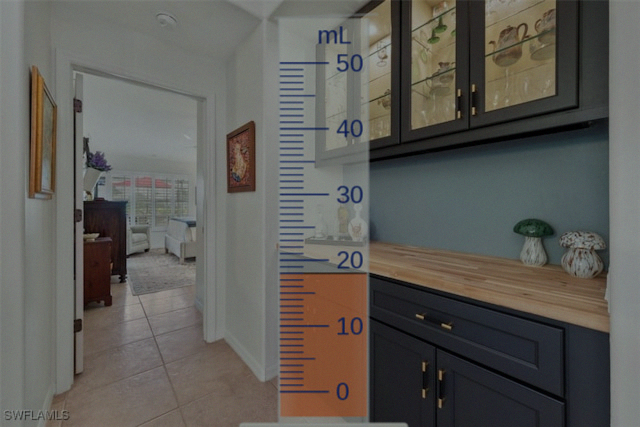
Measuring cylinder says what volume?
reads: 18 mL
